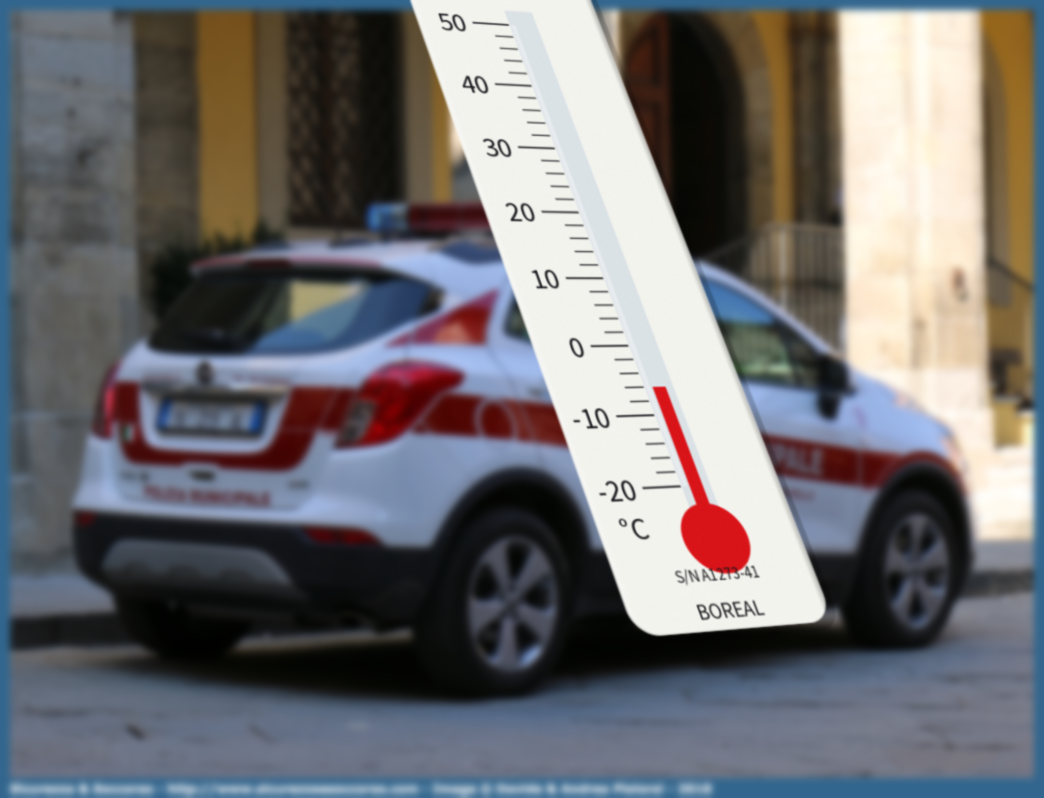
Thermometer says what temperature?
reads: -6 °C
